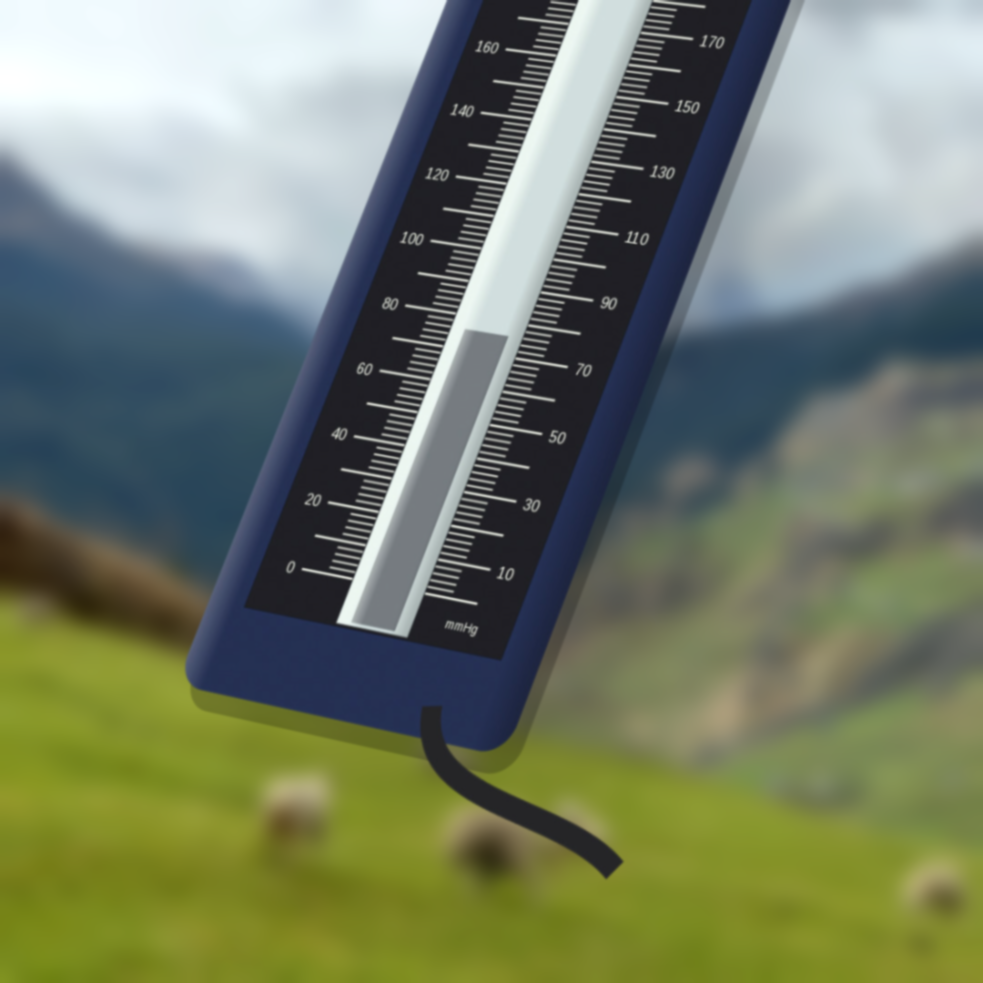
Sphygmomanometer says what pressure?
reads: 76 mmHg
